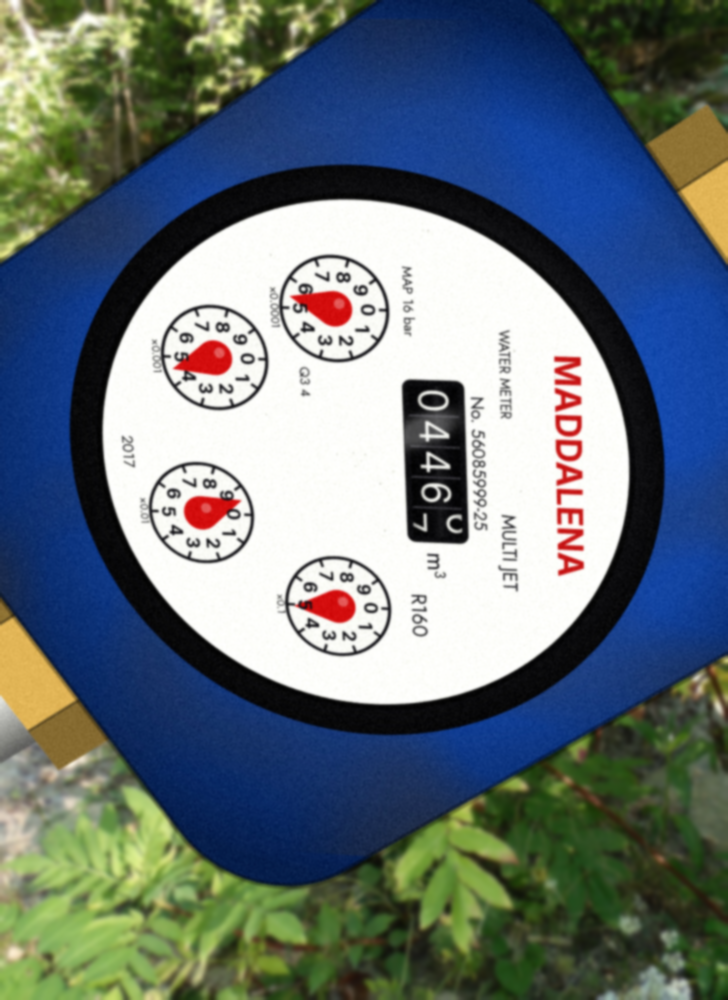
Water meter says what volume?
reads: 4466.4945 m³
